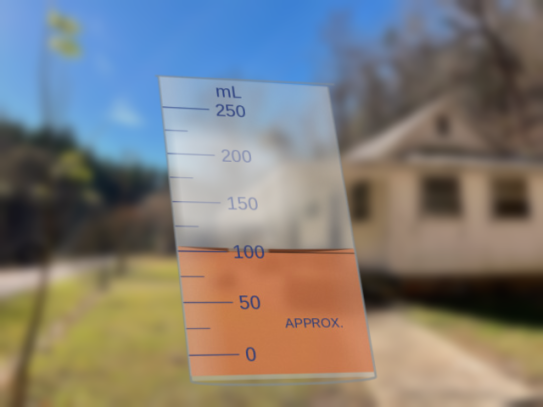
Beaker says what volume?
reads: 100 mL
